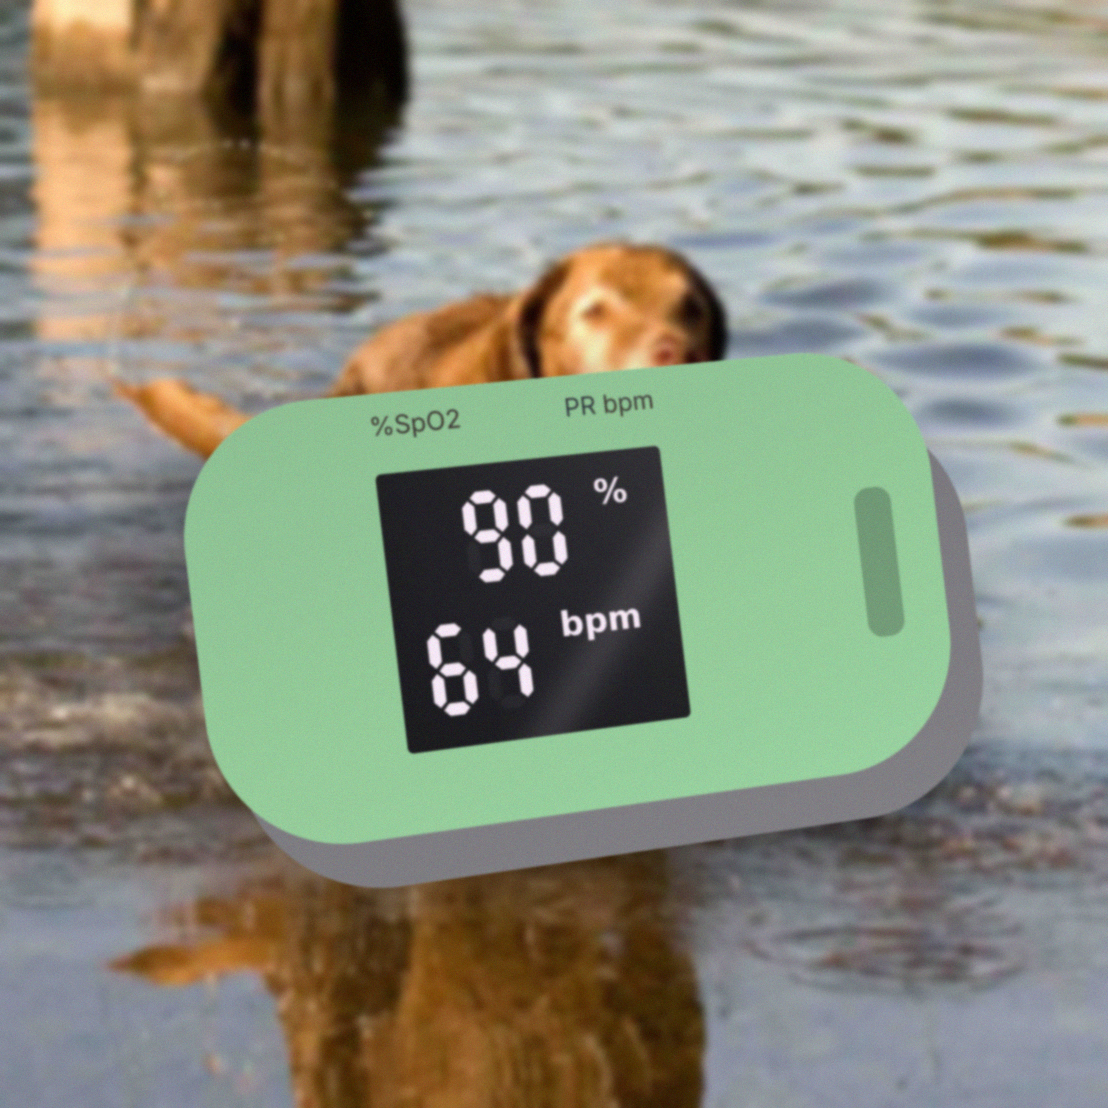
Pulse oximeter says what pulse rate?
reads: 64 bpm
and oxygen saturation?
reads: 90 %
